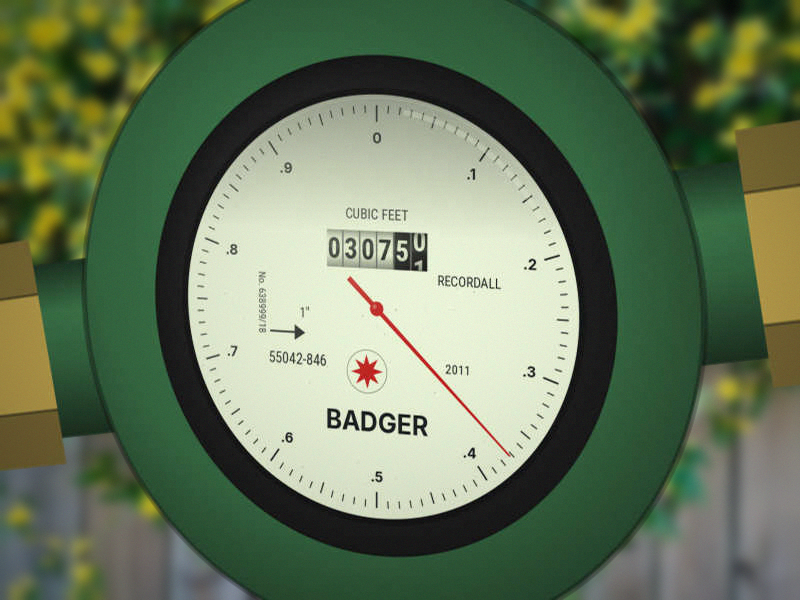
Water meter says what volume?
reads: 30750.37 ft³
